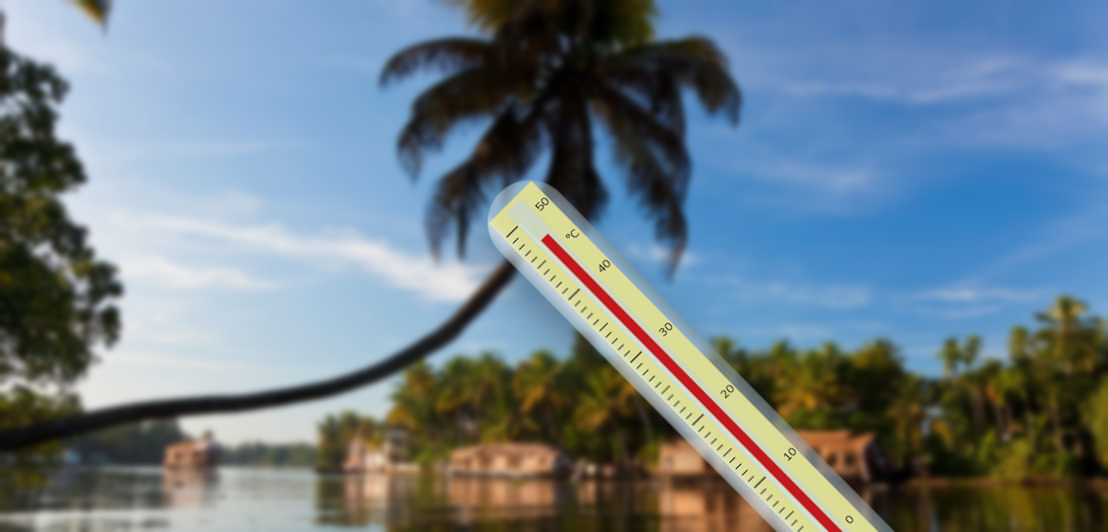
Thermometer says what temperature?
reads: 47 °C
